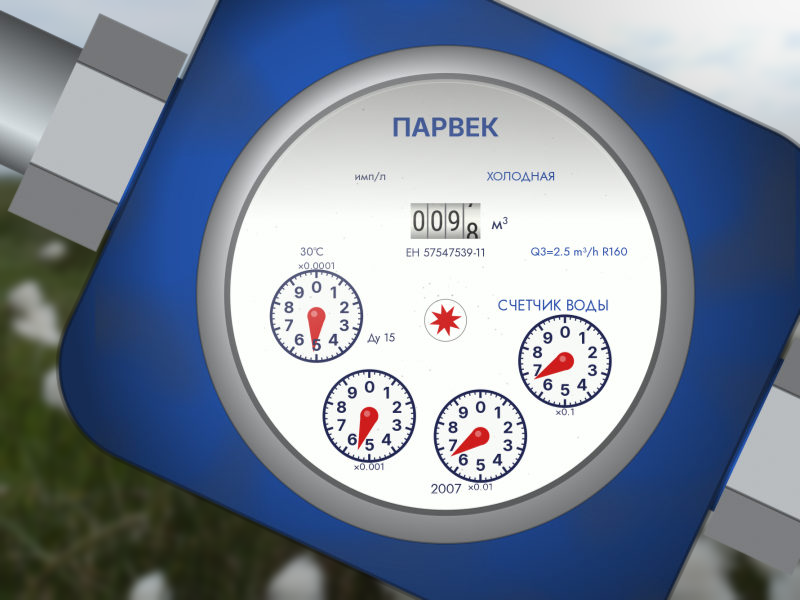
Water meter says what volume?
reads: 97.6655 m³
